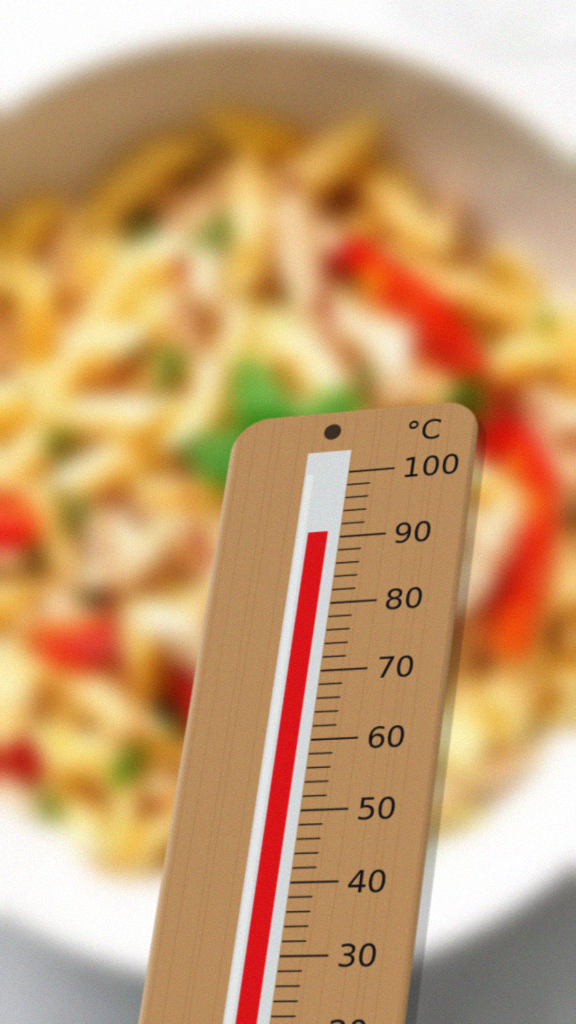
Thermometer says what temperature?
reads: 91 °C
